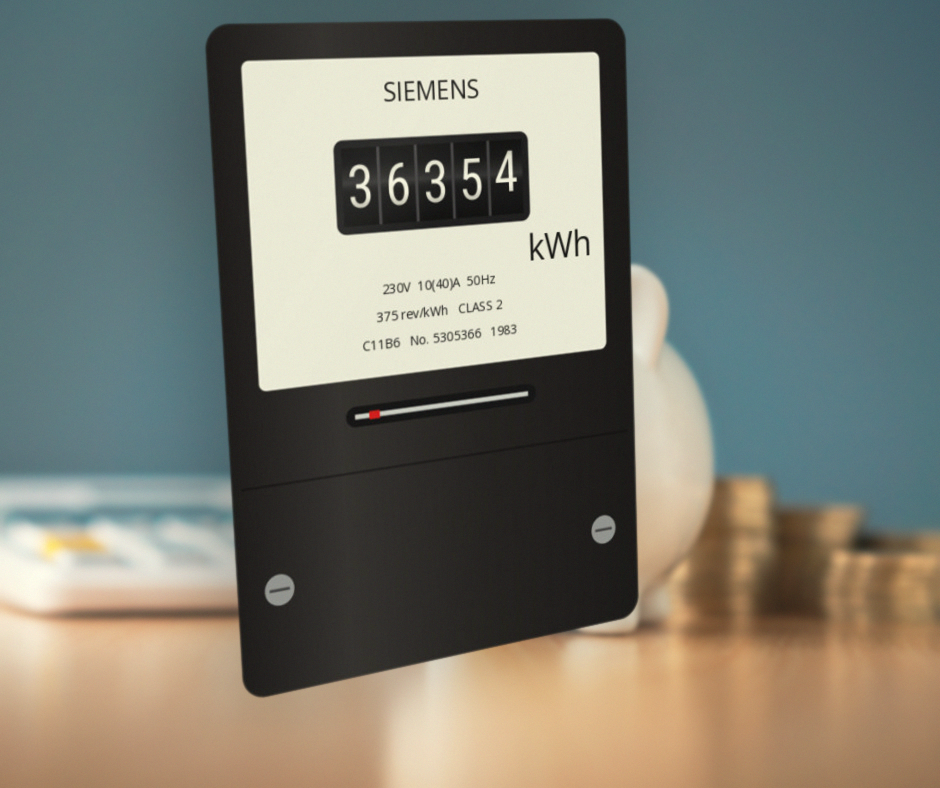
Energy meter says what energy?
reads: 36354 kWh
